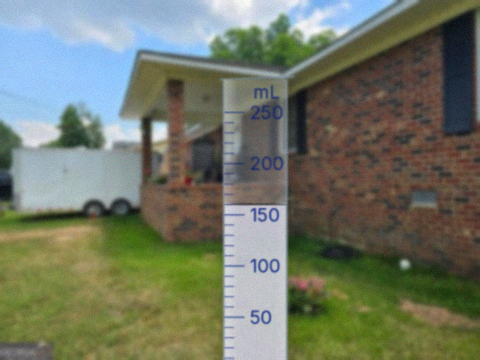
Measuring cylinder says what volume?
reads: 160 mL
